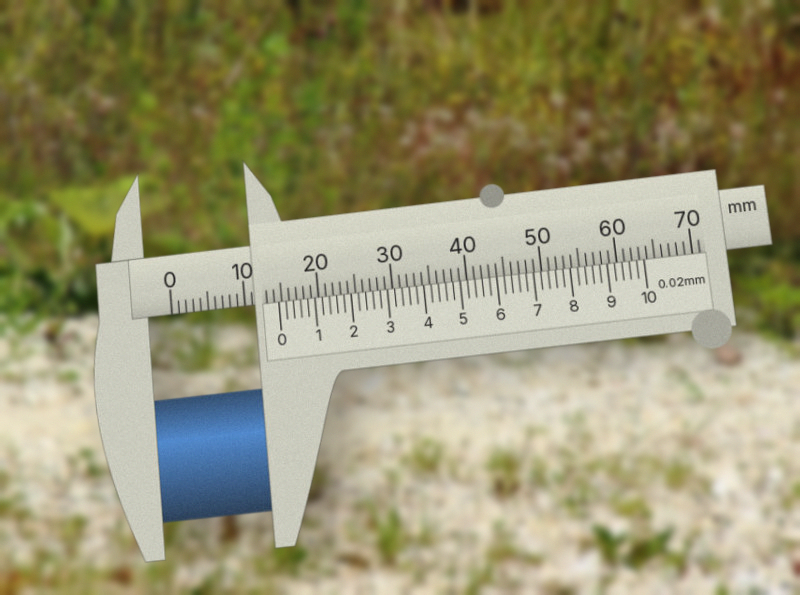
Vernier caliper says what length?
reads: 14.6 mm
